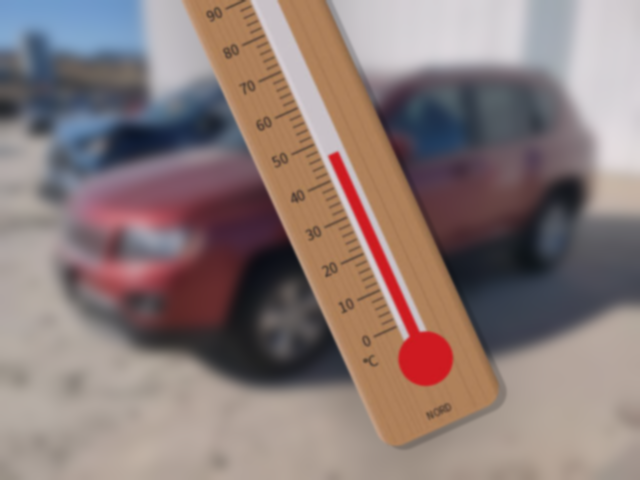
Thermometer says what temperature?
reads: 46 °C
